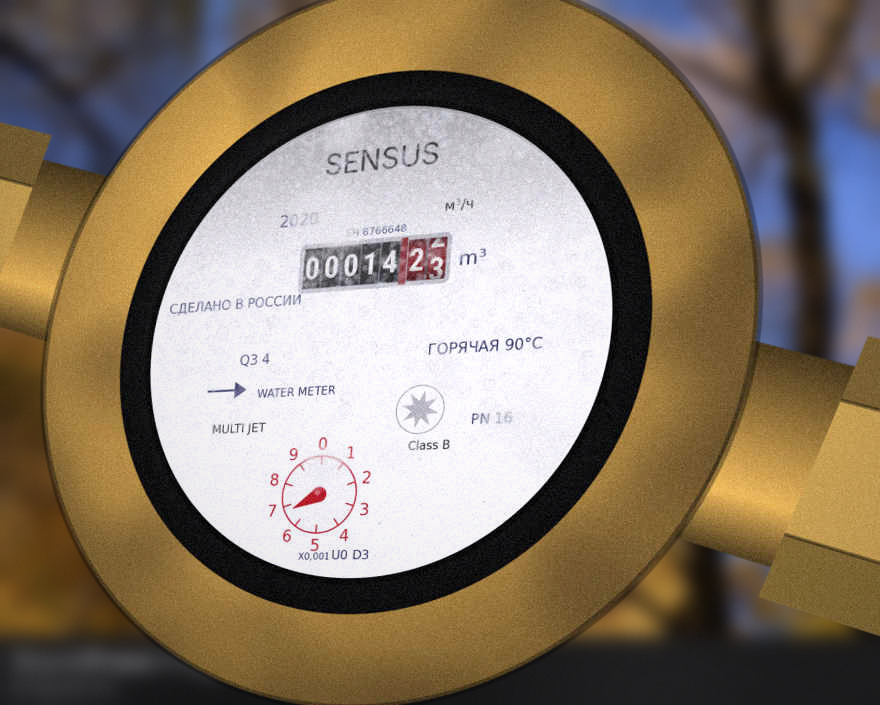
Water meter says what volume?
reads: 14.226 m³
